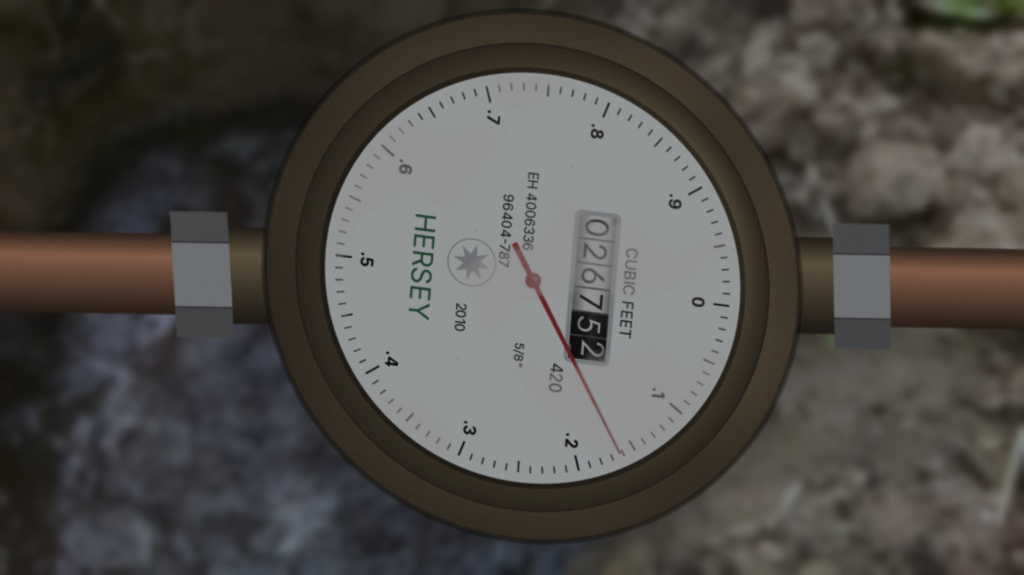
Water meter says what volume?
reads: 26752.16 ft³
